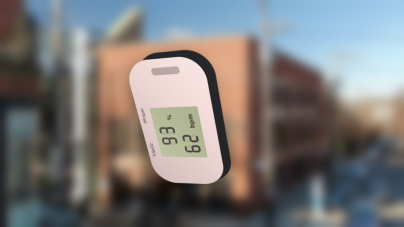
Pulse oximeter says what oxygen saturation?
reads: 93 %
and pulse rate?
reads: 62 bpm
